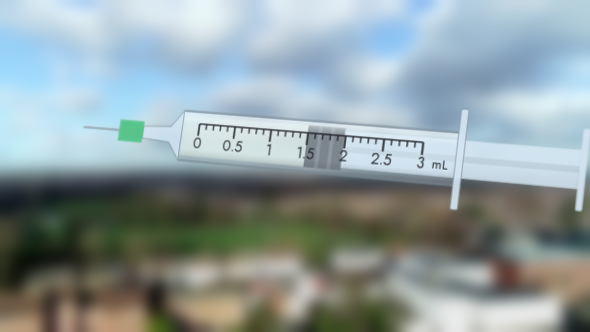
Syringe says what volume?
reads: 1.5 mL
